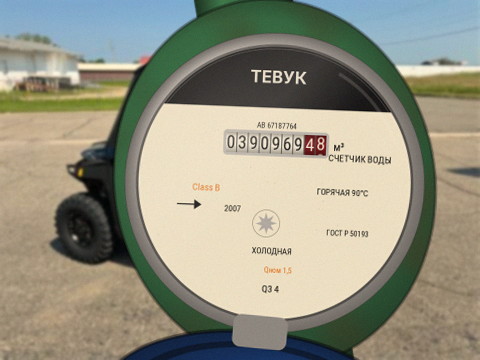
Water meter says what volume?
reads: 390969.48 m³
